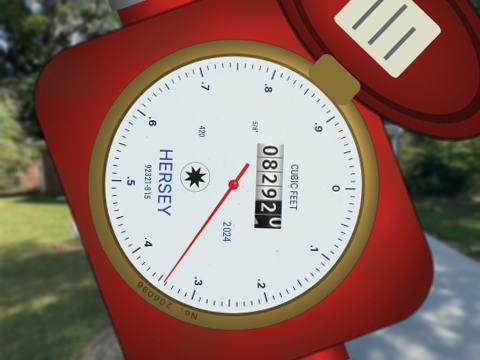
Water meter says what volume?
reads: 82920.34 ft³
